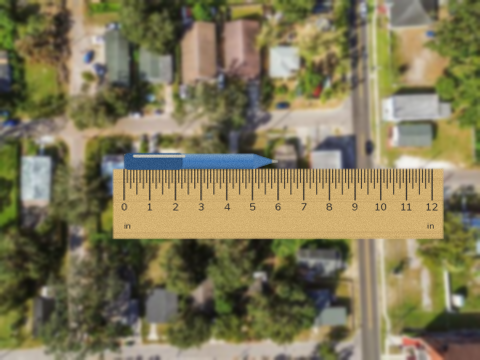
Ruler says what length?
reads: 6 in
